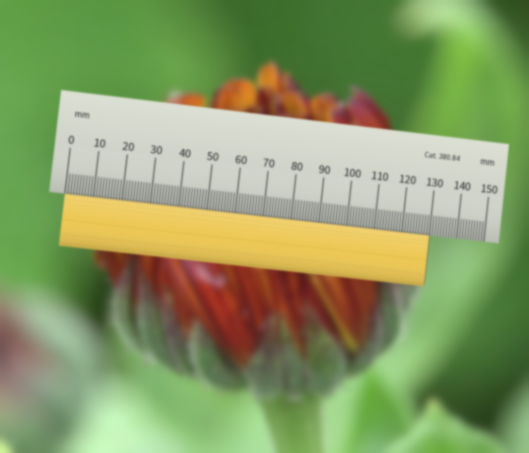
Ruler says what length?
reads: 130 mm
